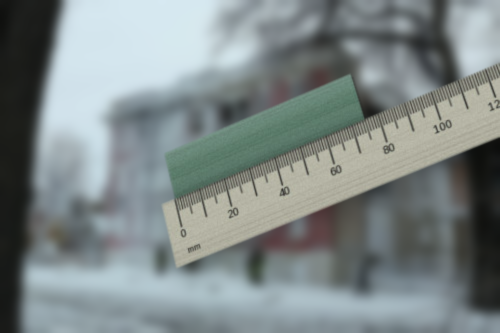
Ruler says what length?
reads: 75 mm
